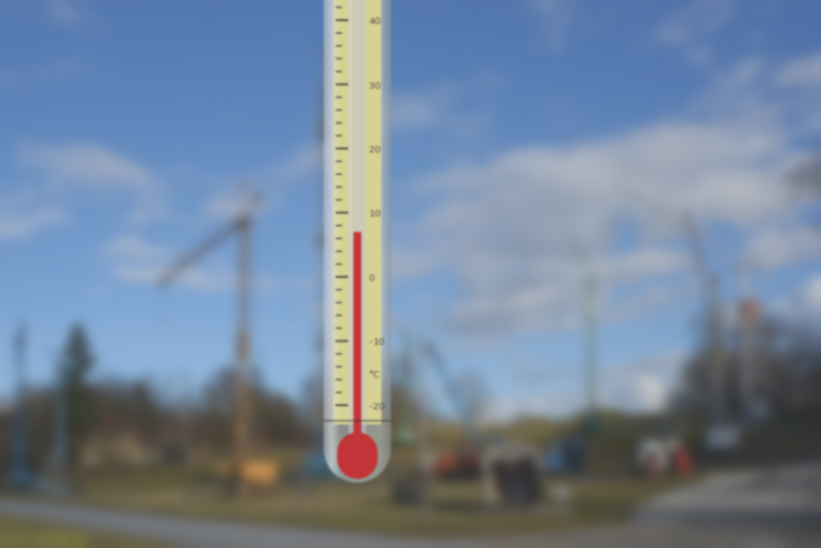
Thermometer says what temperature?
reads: 7 °C
